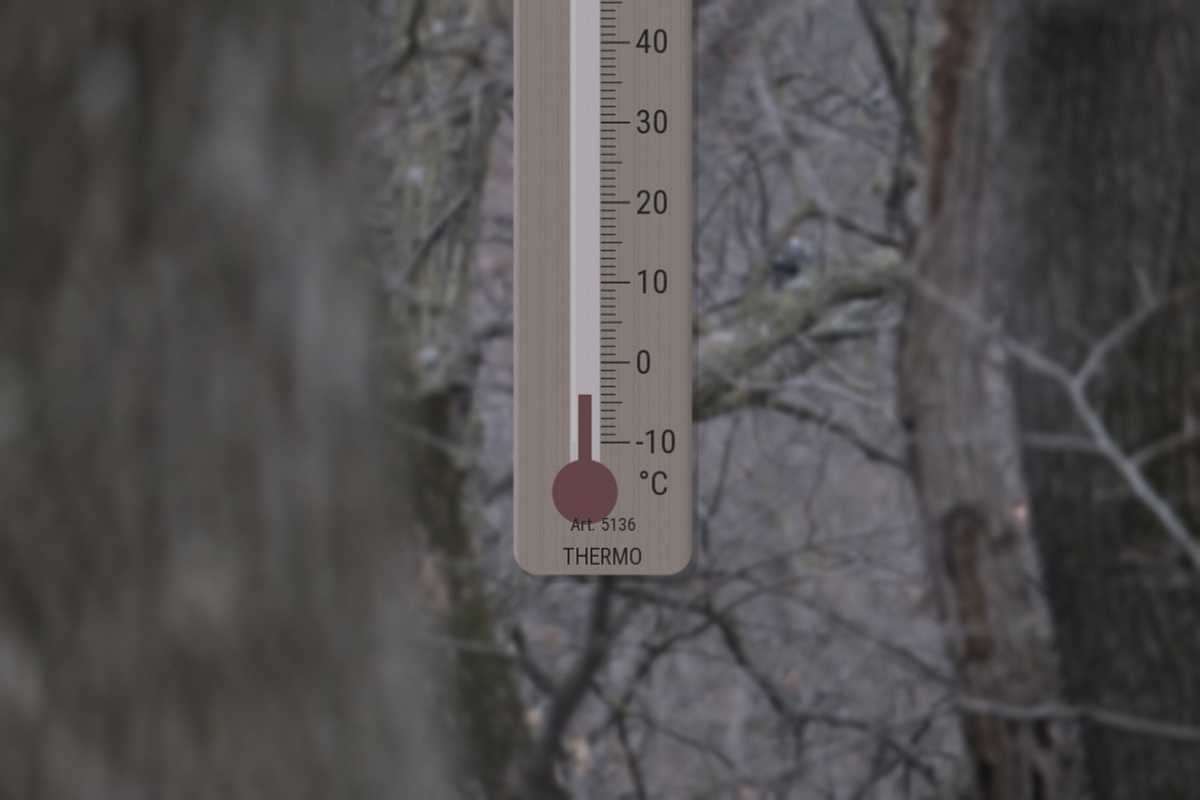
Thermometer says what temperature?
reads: -4 °C
